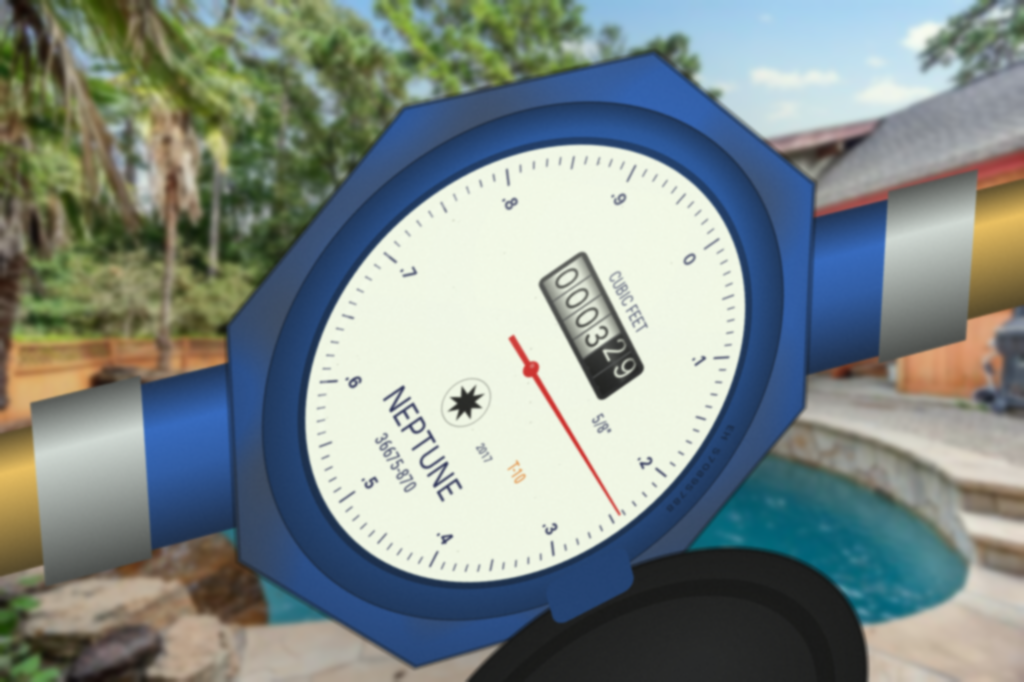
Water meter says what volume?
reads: 329.24 ft³
